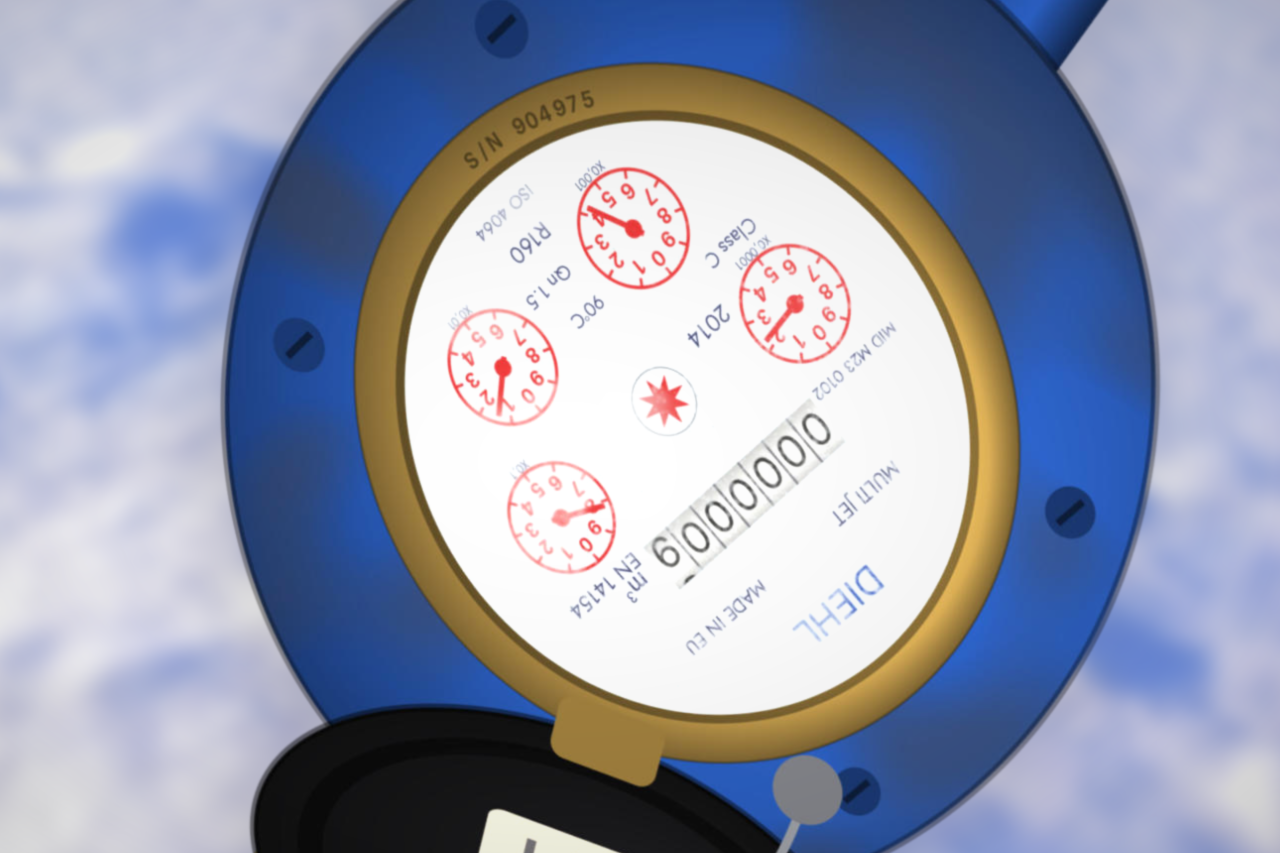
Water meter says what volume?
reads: 8.8142 m³
